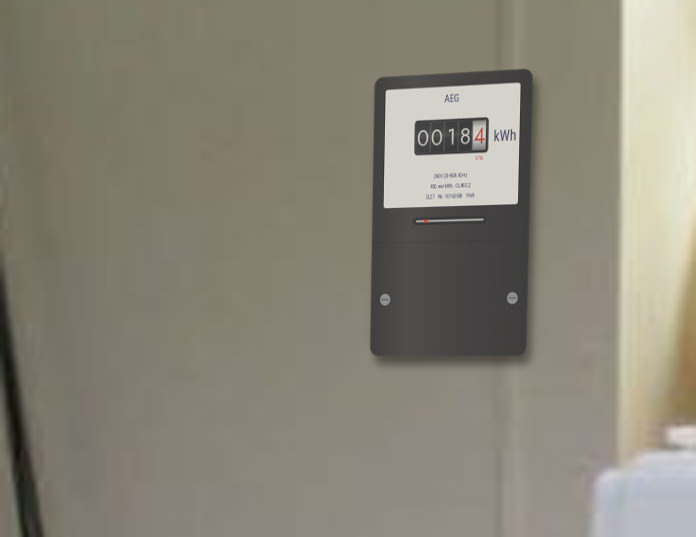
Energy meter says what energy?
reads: 18.4 kWh
